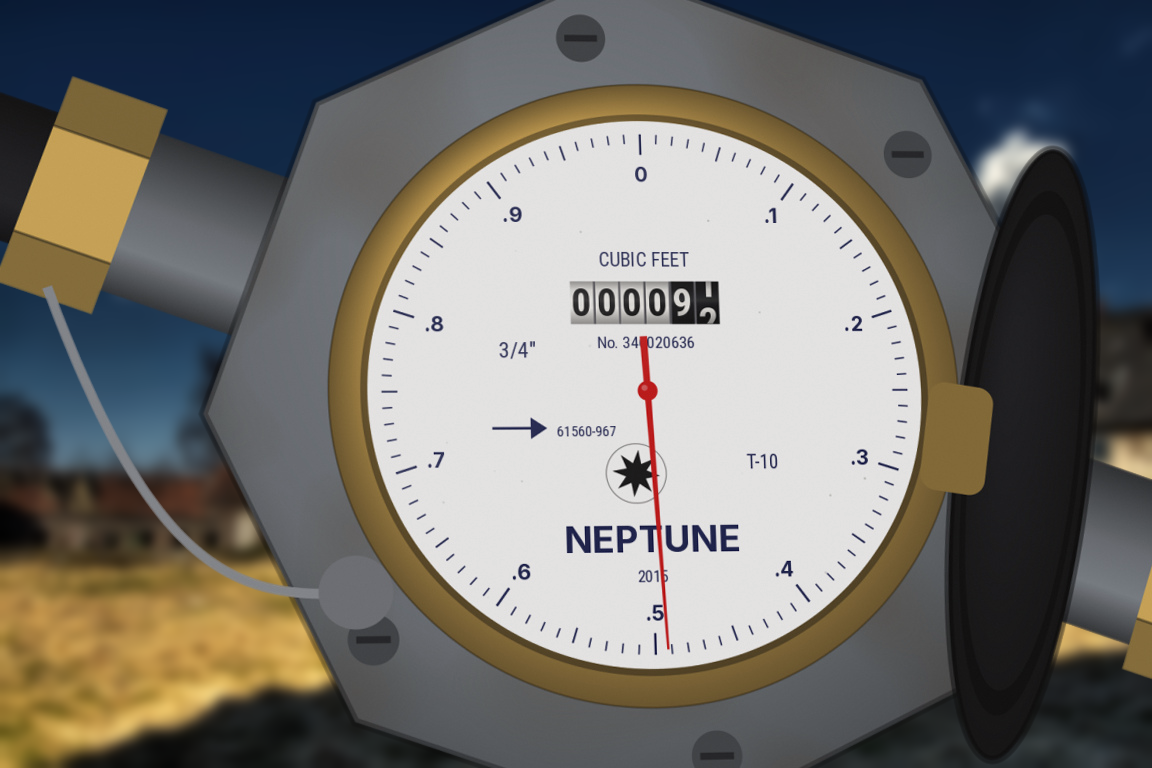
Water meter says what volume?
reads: 91.49 ft³
